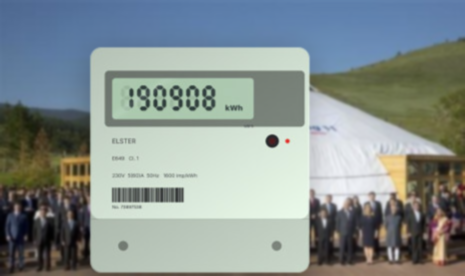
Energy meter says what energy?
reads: 190908 kWh
